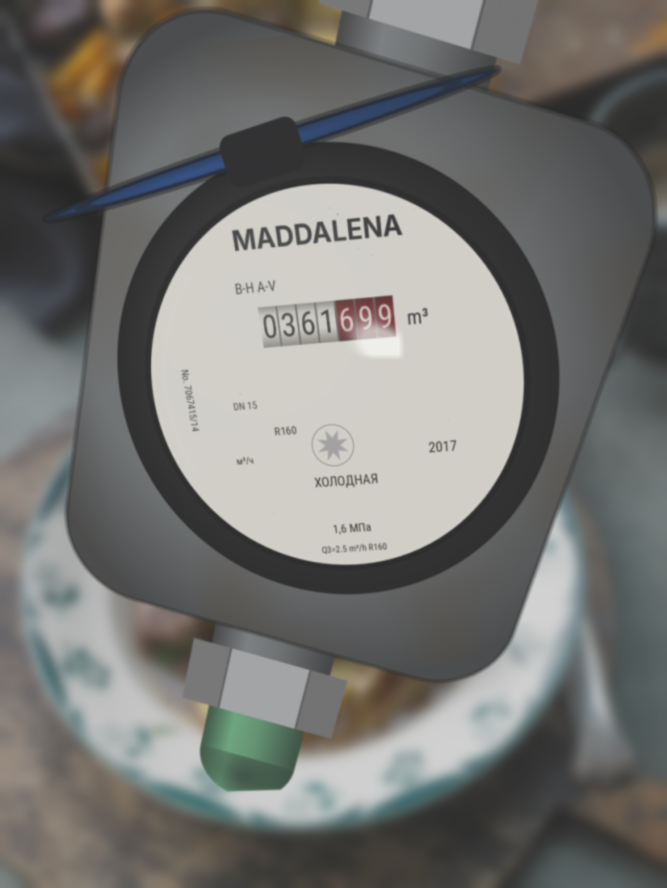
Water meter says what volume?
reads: 361.699 m³
